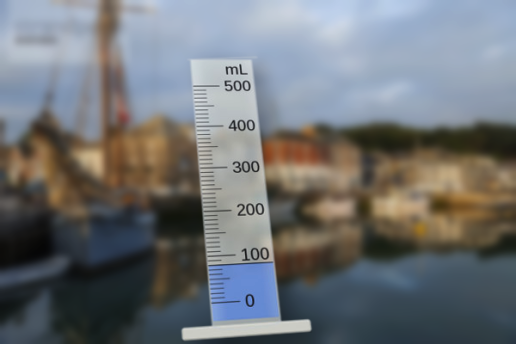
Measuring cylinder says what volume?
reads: 80 mL
